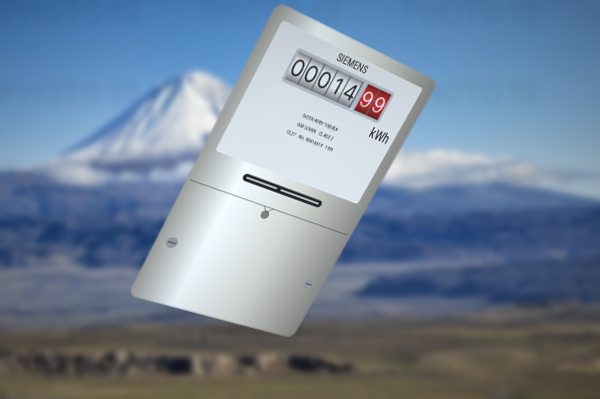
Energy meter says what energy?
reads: 14.99 kWh
